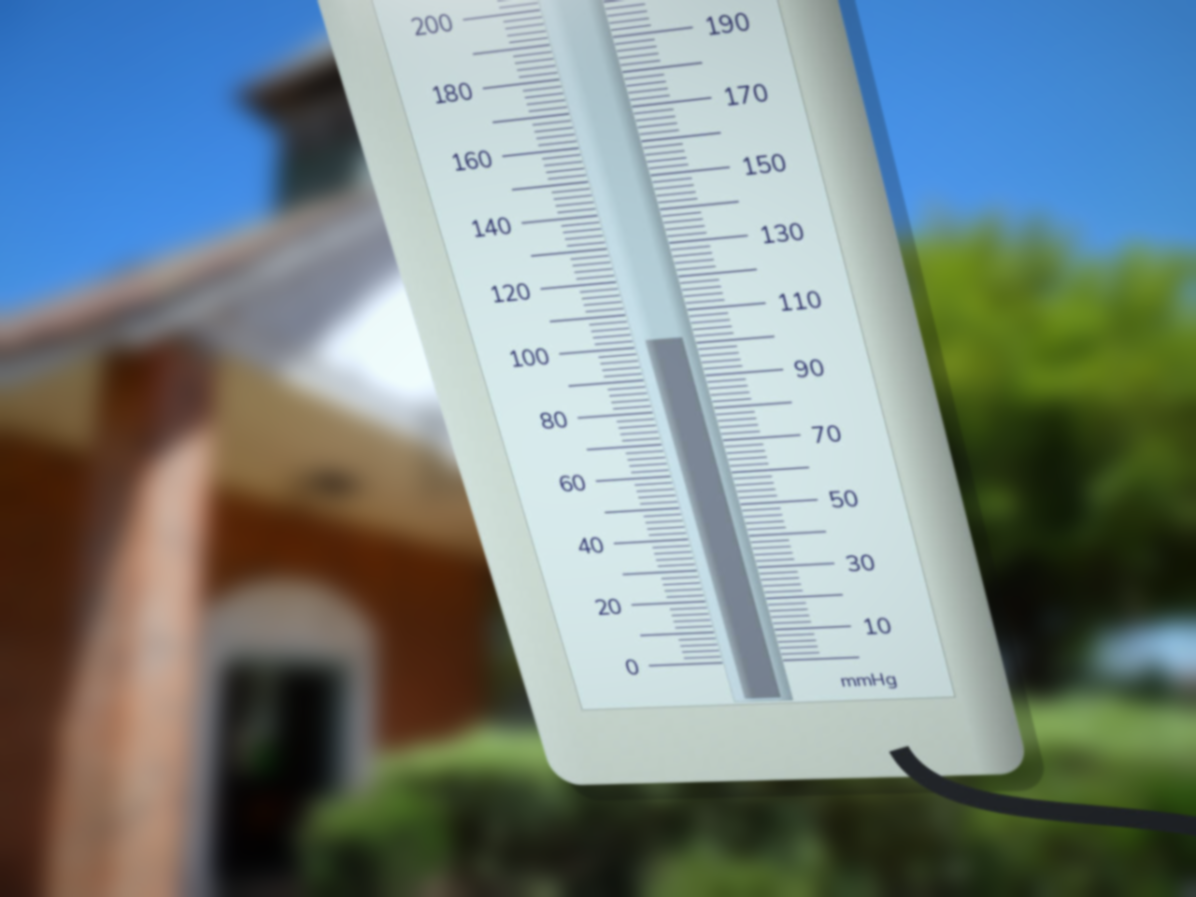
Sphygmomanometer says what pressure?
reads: 102 mmHg
